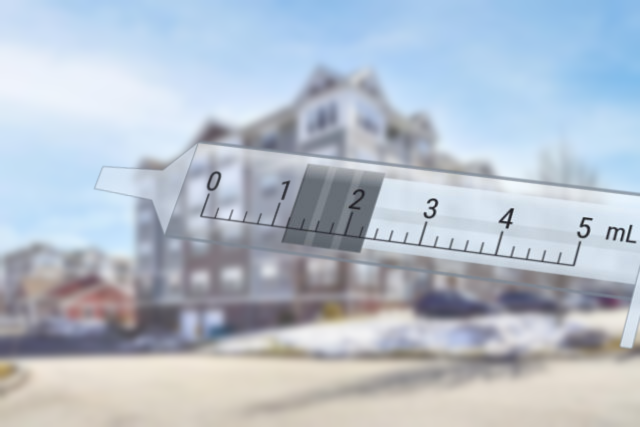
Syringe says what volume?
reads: 1.2 mL
